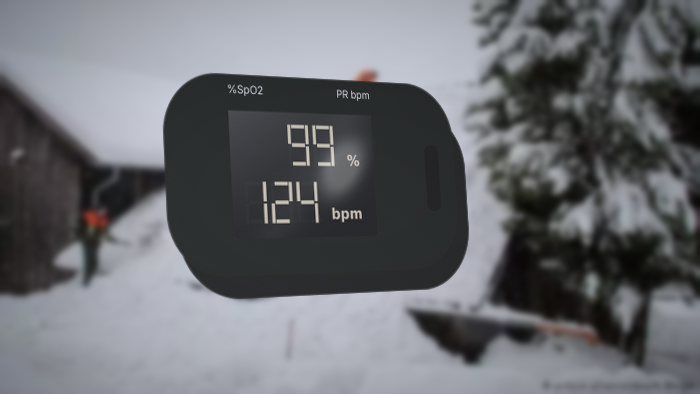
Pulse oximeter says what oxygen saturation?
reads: 99 %
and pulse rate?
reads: 124 bpm
